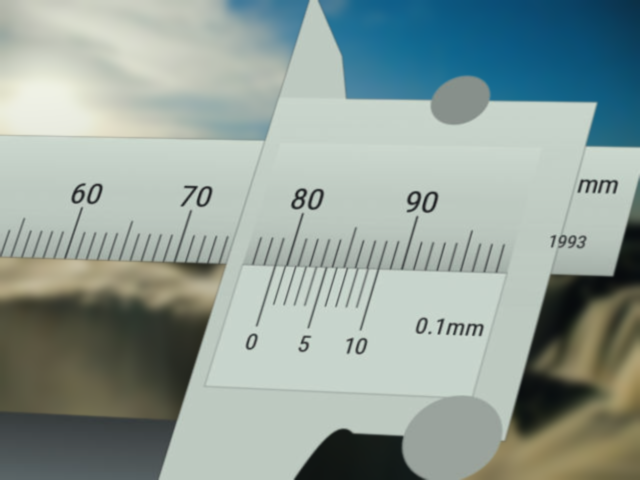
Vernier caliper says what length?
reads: 79.0 mm
